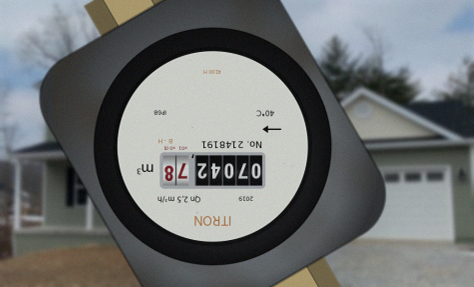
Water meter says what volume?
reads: 7042.78 m³
